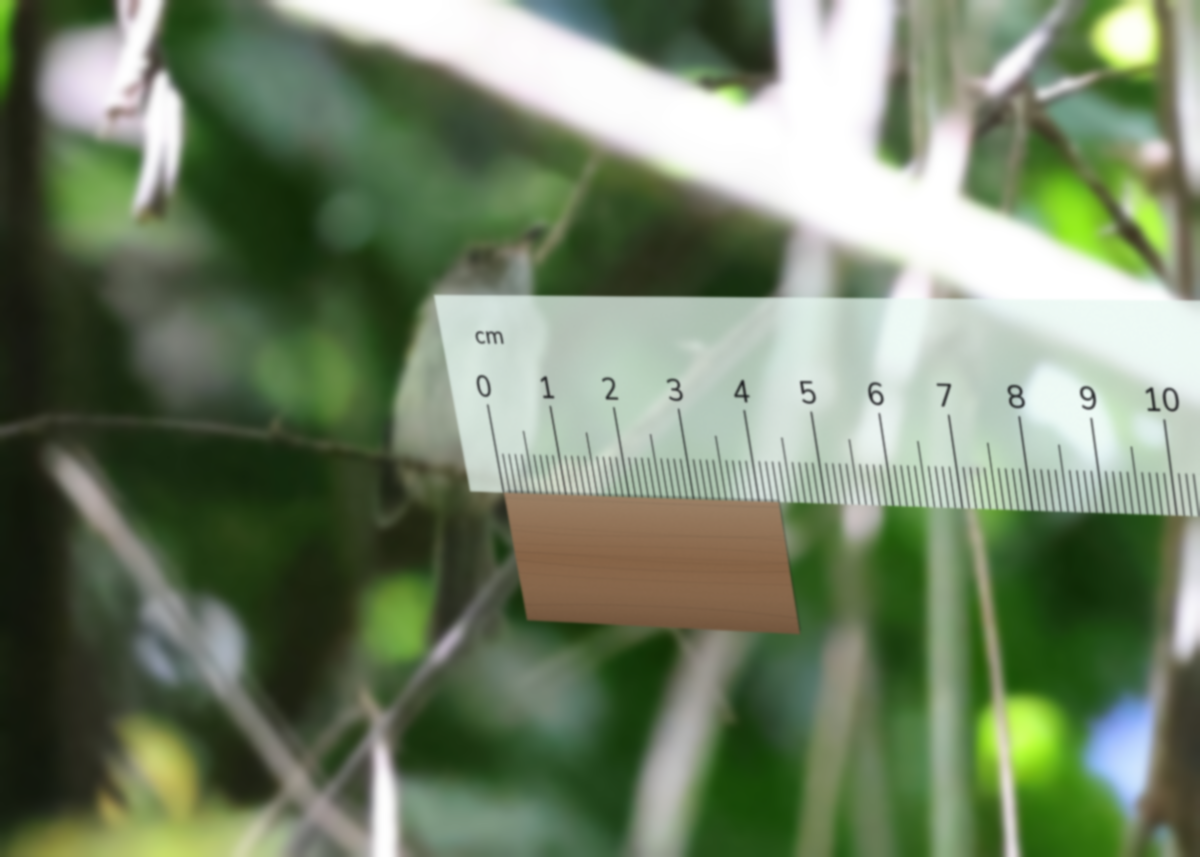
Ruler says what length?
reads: 4.3 cm
